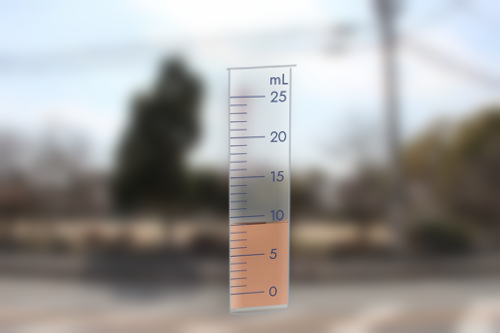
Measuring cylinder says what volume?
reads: 9 mL
